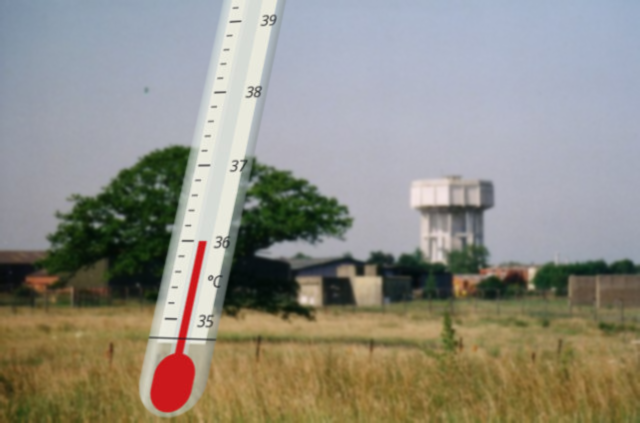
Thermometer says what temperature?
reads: 36 °C
